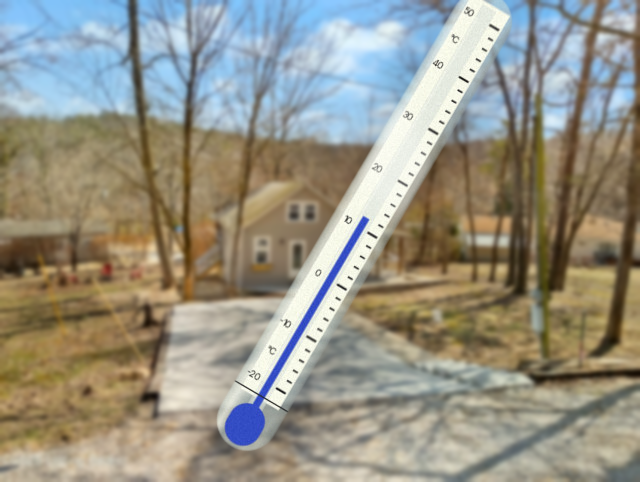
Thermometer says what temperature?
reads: 12 °C
